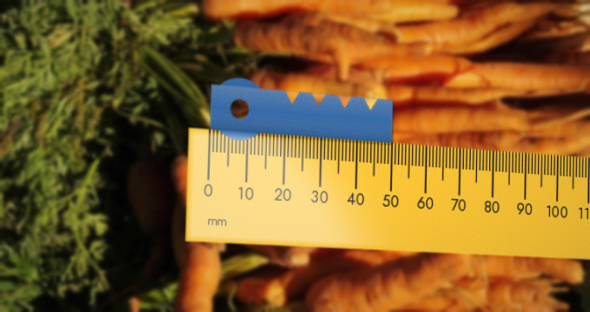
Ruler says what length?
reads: 50 mm
